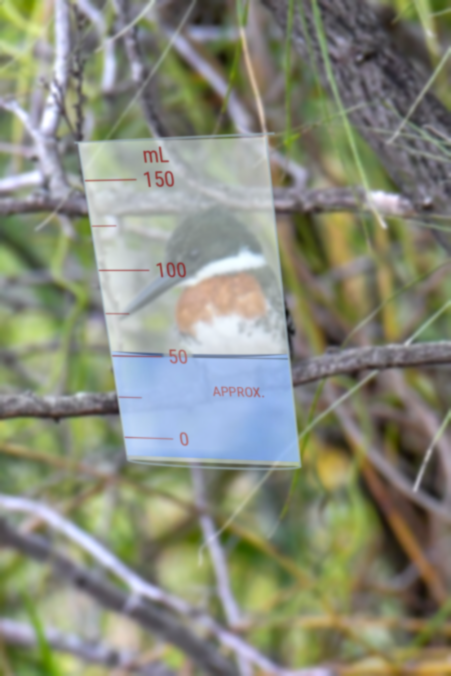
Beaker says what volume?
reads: 50 mL
